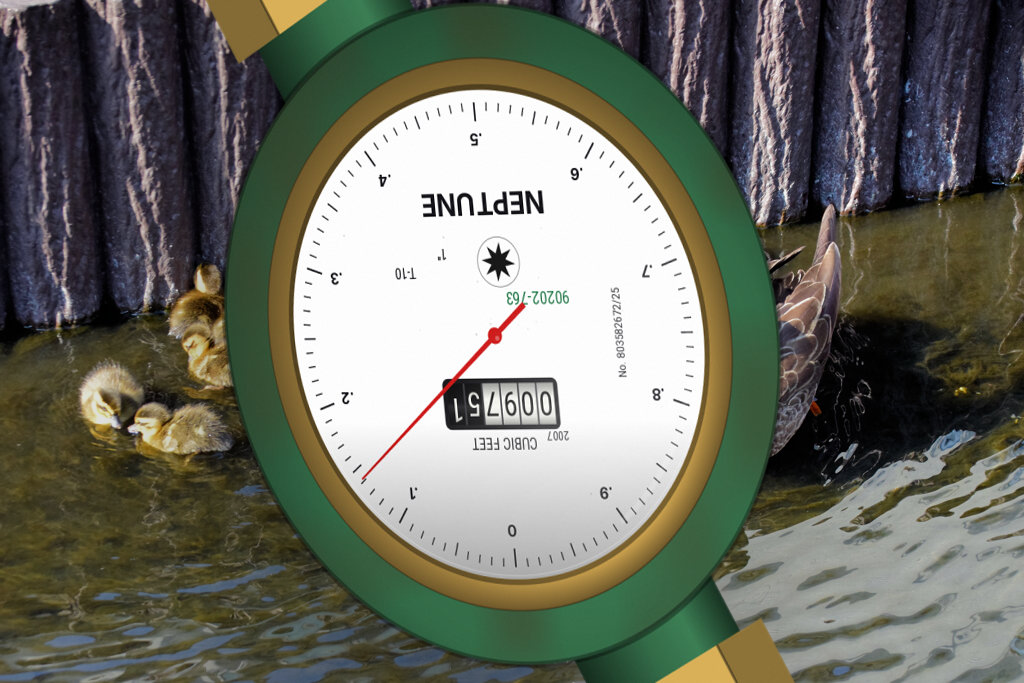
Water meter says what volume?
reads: 9751.14 ft³
